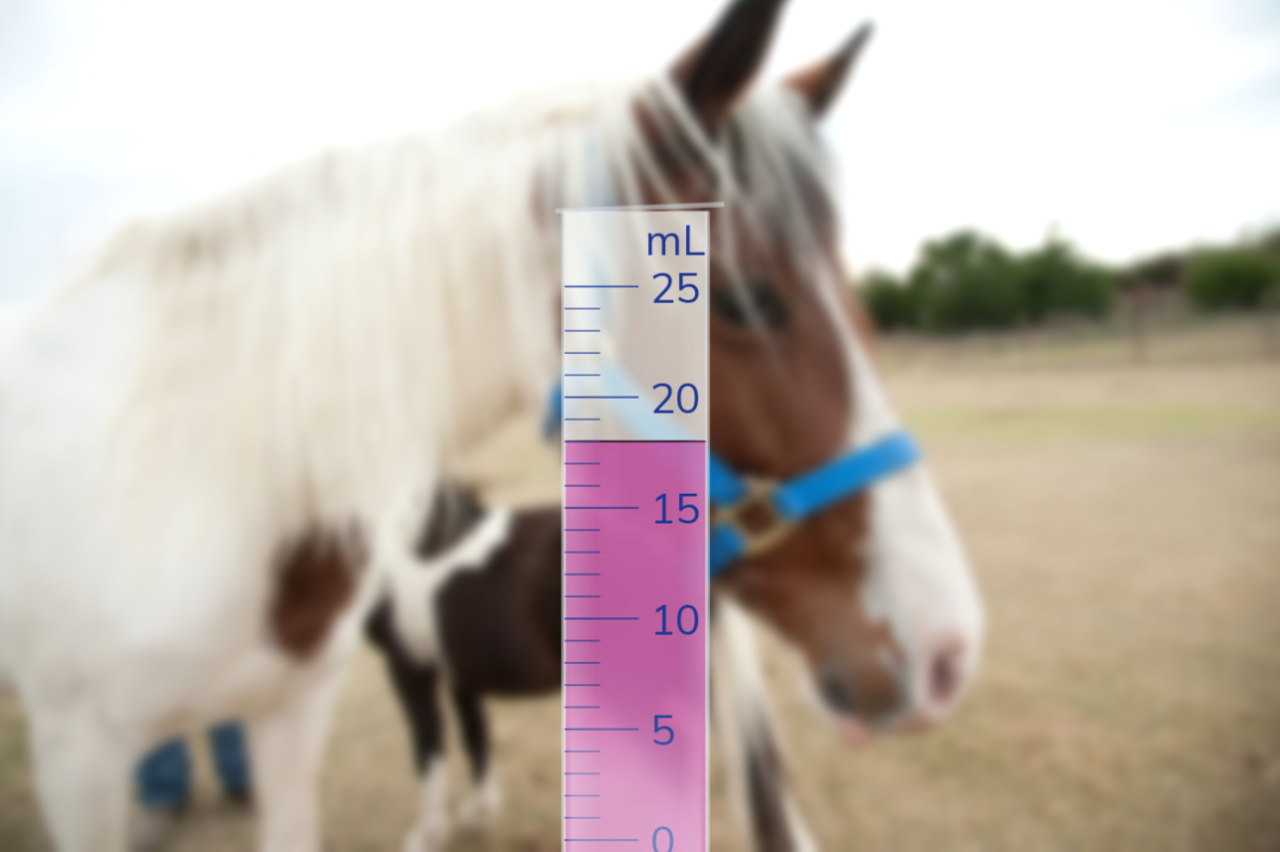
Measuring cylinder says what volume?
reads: 18 mL
